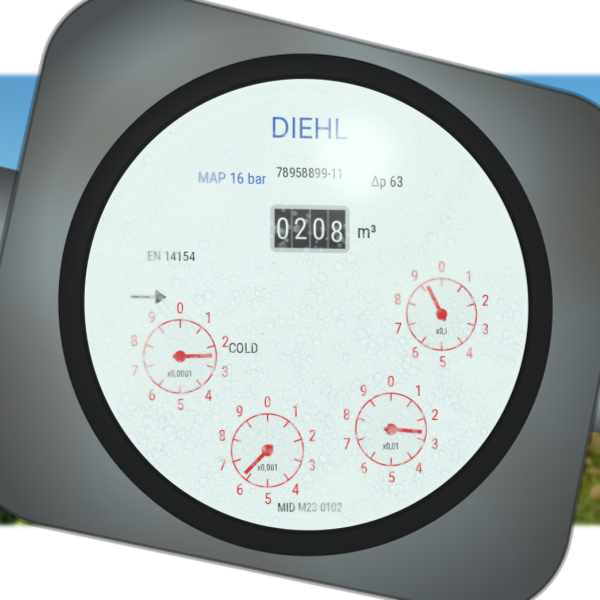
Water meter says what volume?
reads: 207.9262 m³
